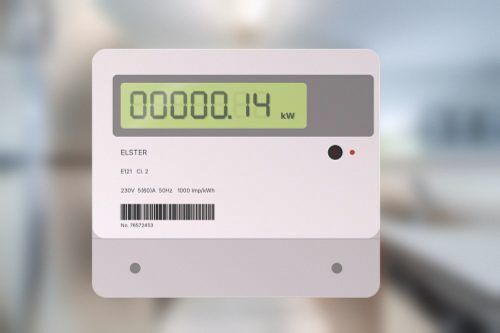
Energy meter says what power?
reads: 0.14 kW
